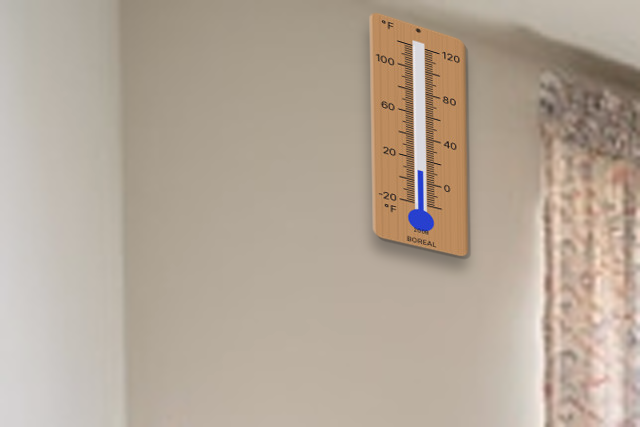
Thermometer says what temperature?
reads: 10 °F
